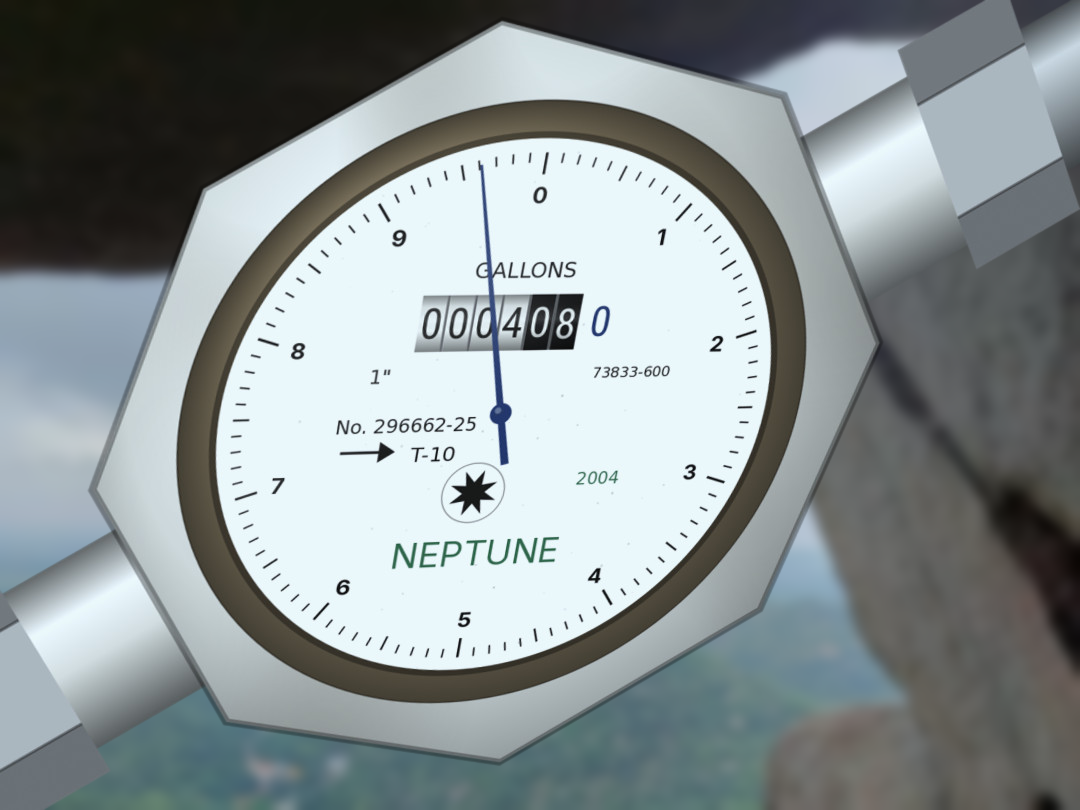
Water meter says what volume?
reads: 4079.6 gal
